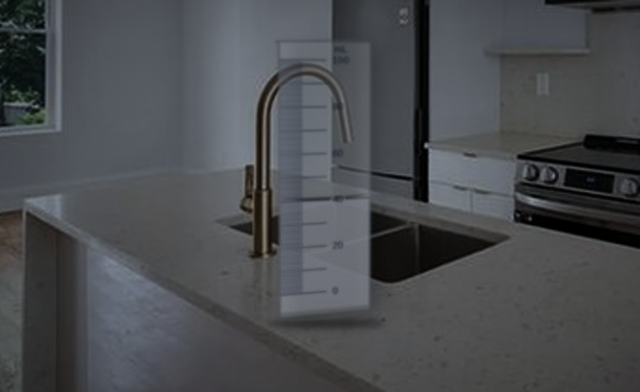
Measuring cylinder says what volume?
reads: 40 mL
